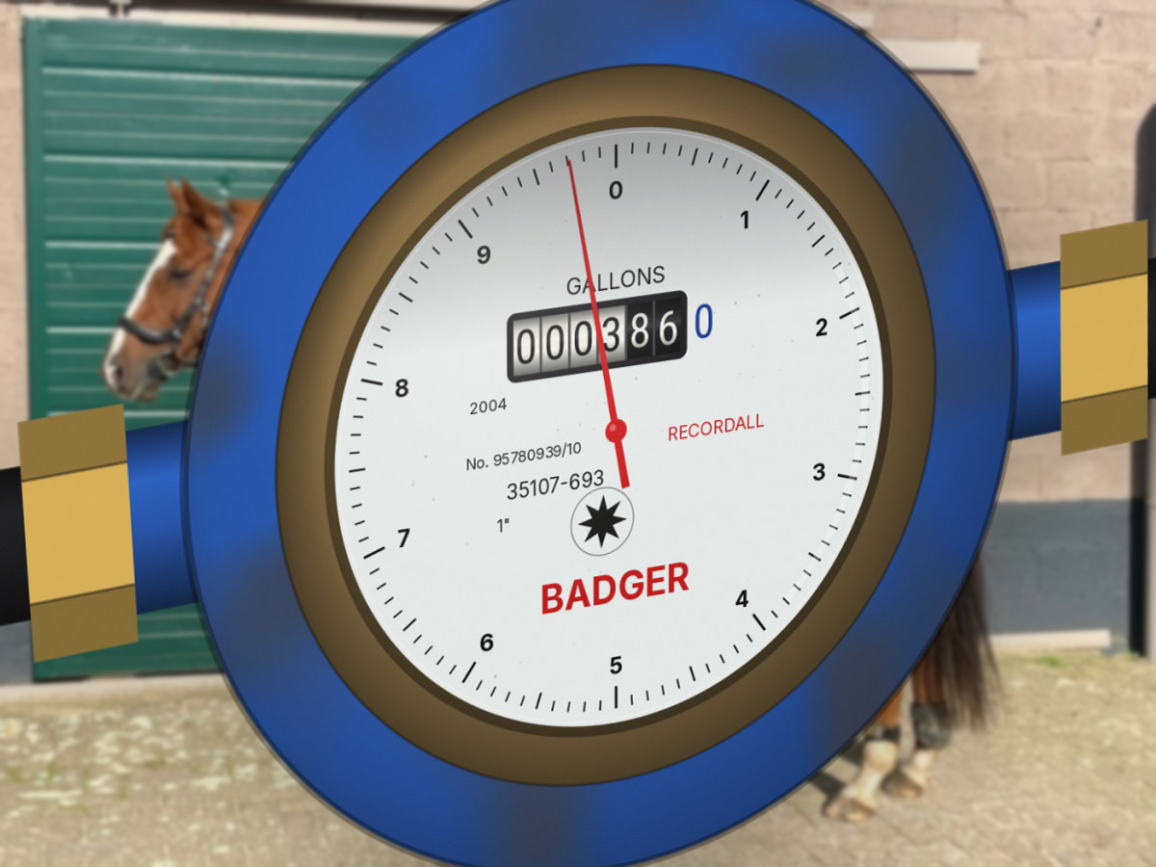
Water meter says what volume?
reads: 3859.7 gal
